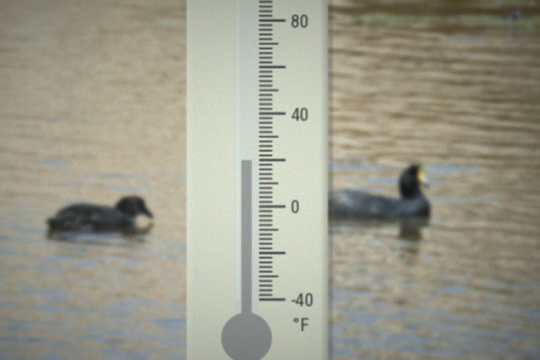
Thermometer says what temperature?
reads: 20 °F
